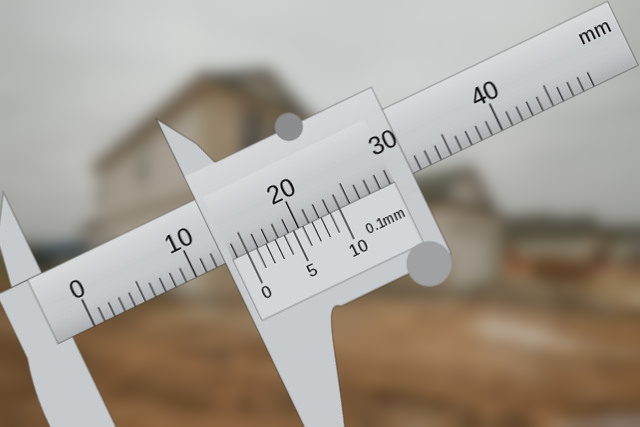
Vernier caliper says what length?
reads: 15.0 mm
